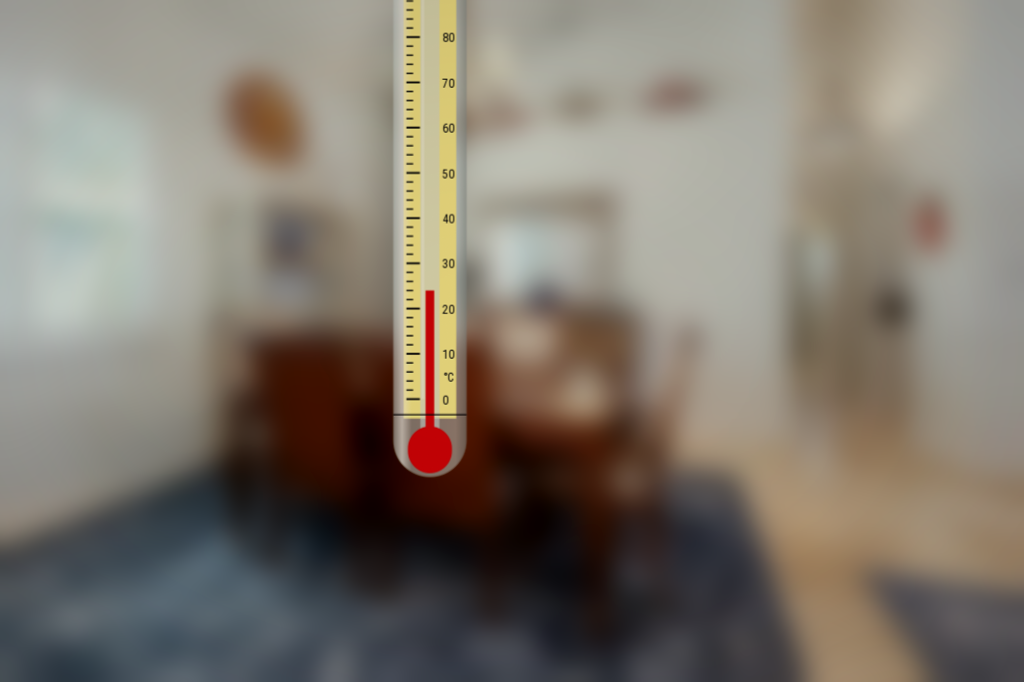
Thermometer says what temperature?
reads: 24 °C
